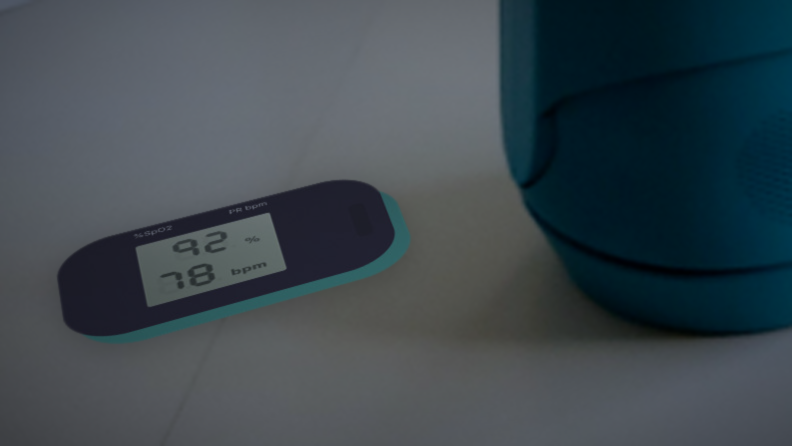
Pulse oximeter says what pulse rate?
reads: 78 bpm
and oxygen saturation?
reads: 92 %
